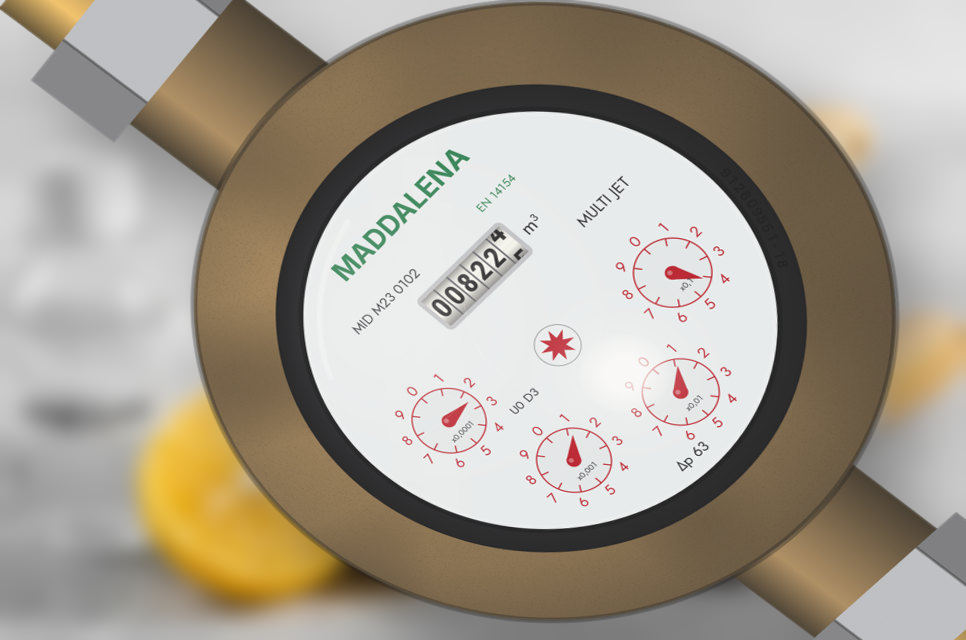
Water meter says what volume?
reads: 8224.4112 m³
